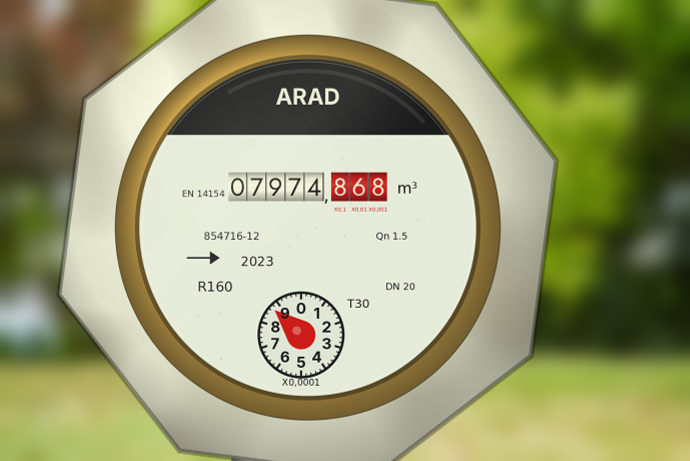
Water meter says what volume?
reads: 7974.8688 m³
